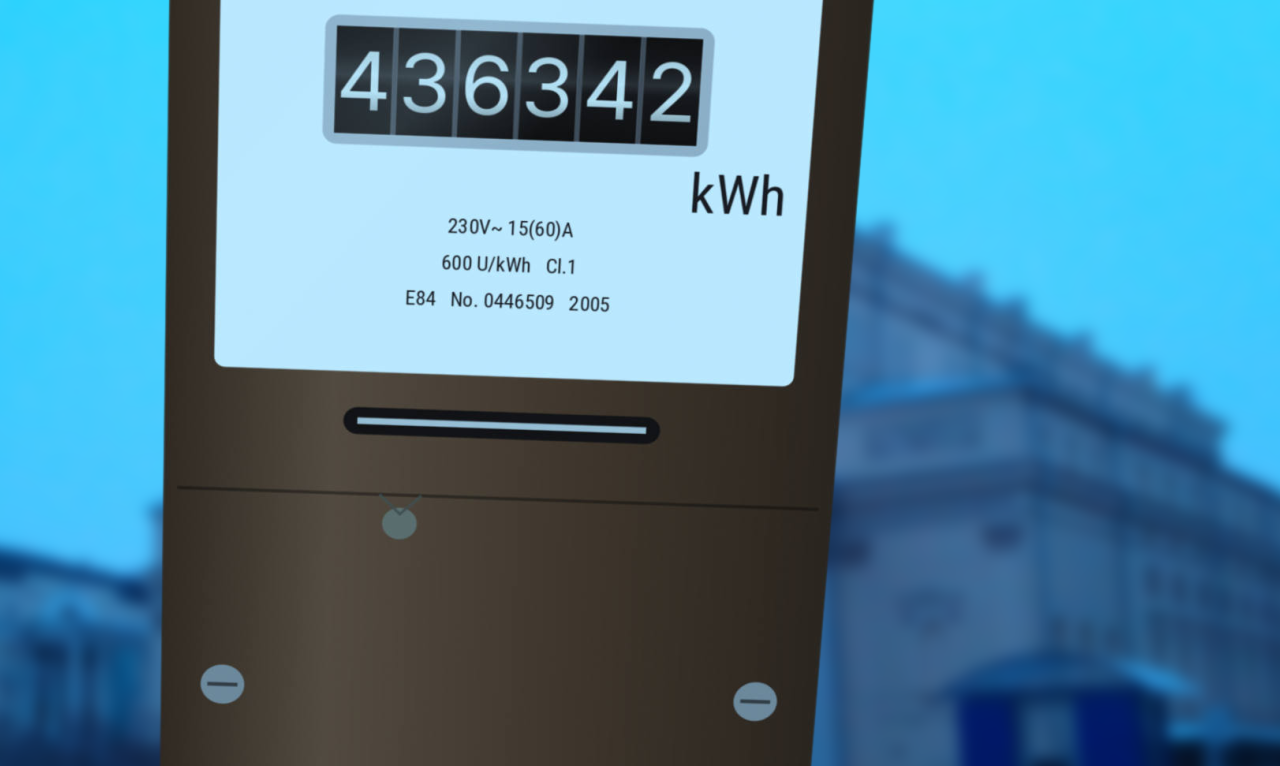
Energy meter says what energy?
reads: 436342 kWh
